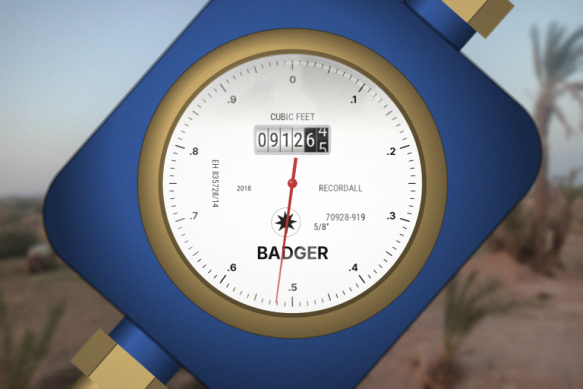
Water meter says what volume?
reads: 91264.52 ft³
